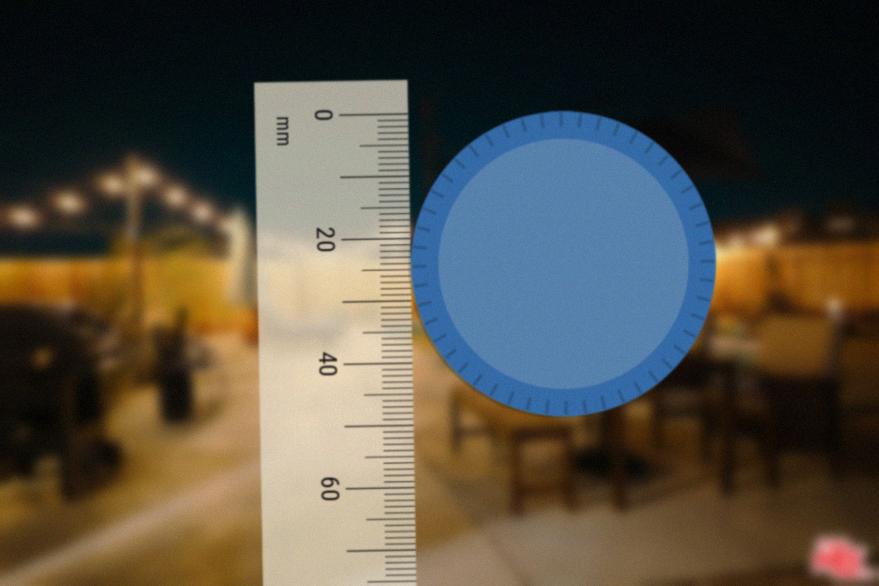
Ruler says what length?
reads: 49 mm
